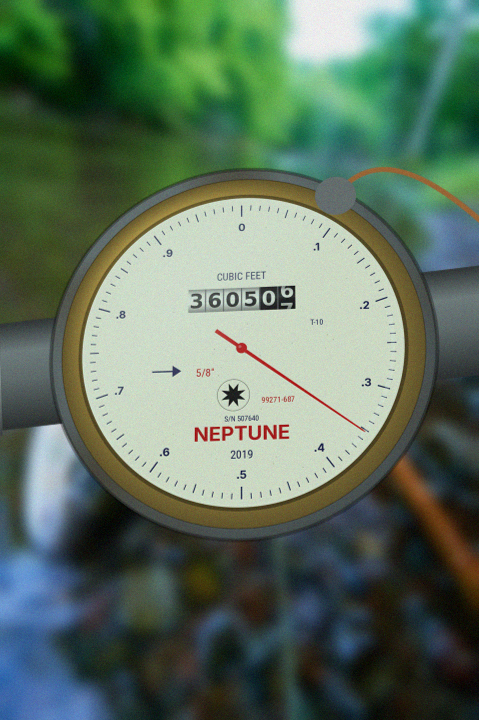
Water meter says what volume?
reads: 360506.35 ft³
